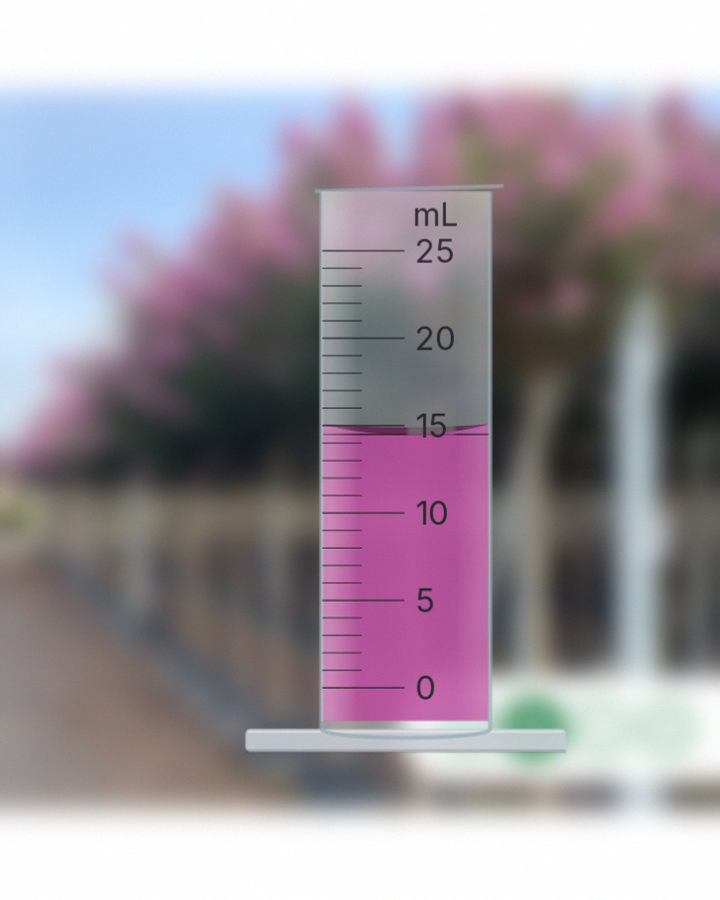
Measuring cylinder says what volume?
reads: 14.5 mL
